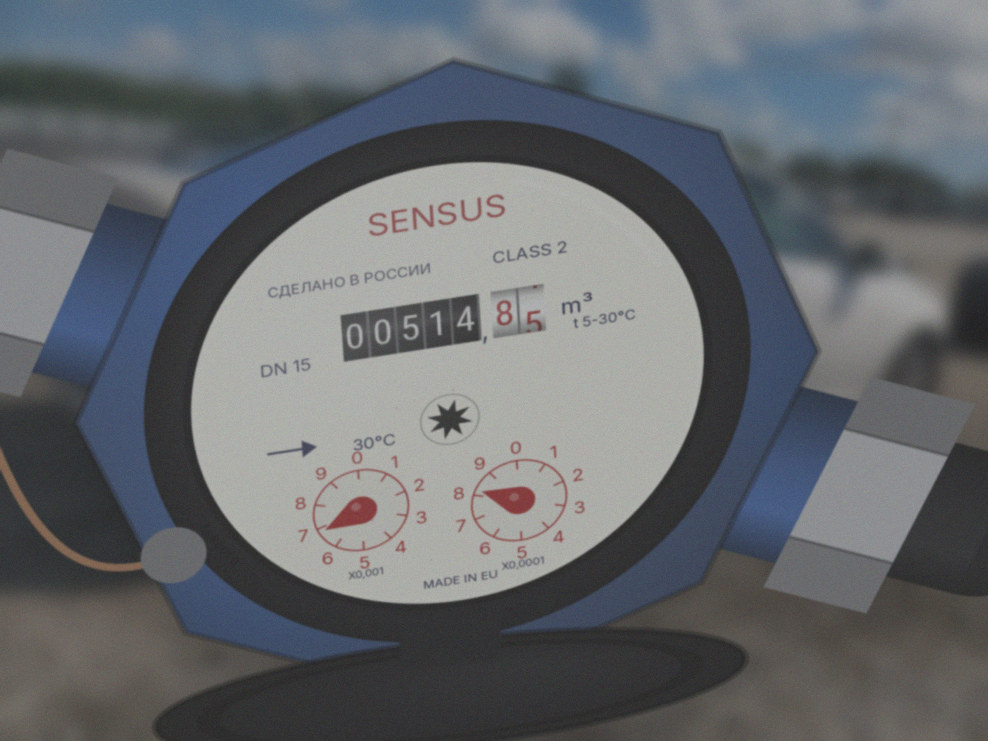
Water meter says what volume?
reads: 514.8468 m³
